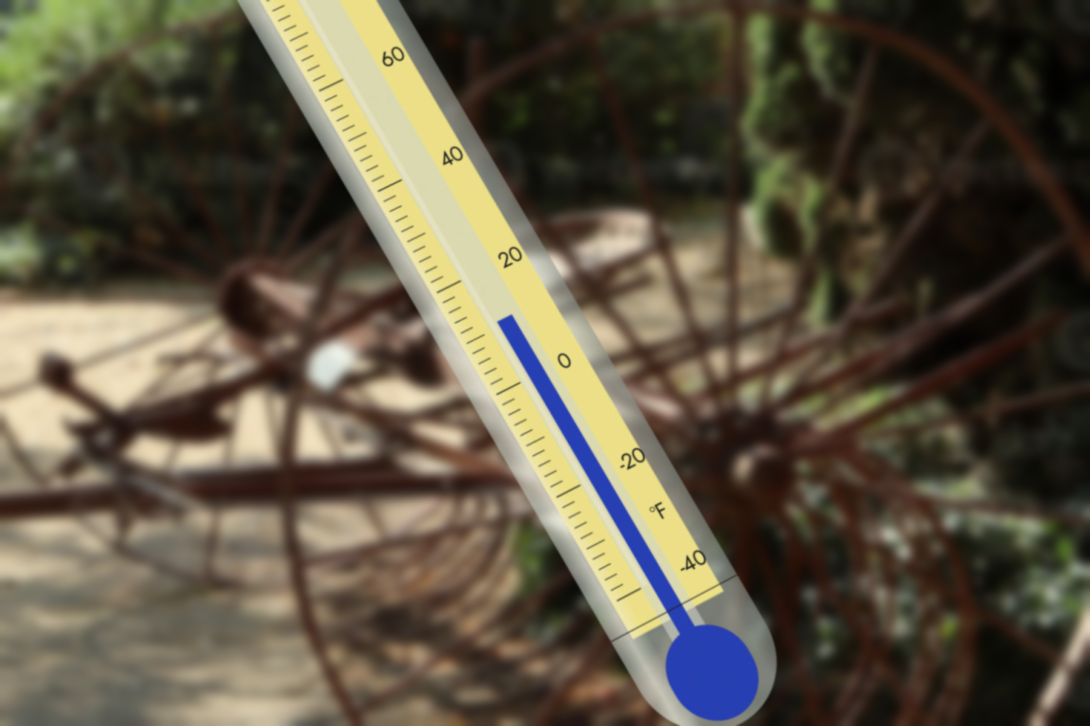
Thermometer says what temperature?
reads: 11 °F
